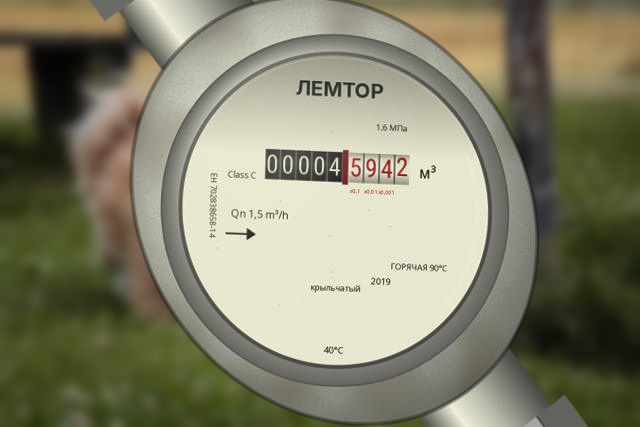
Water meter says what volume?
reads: 4.5942 m³
